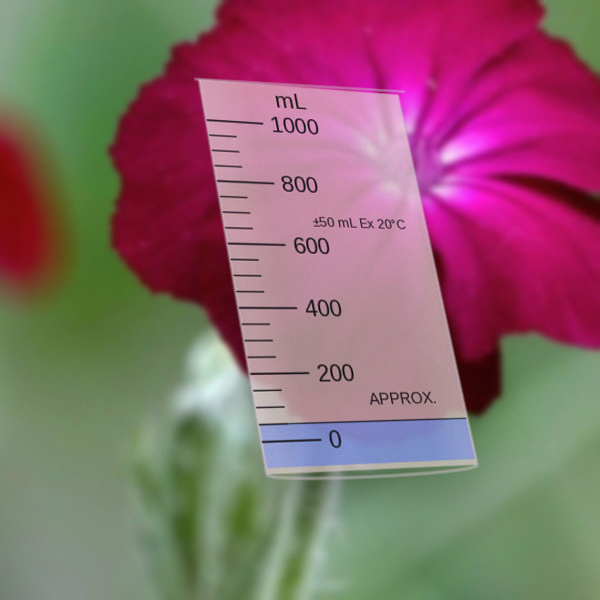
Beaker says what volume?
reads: 50 mL
